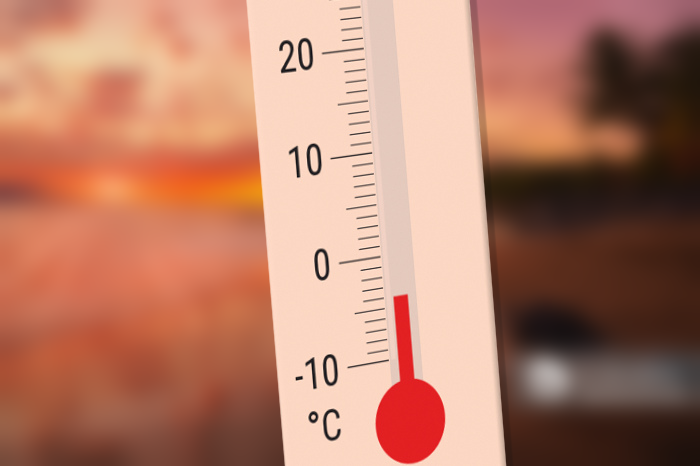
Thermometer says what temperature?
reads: -4 °C
